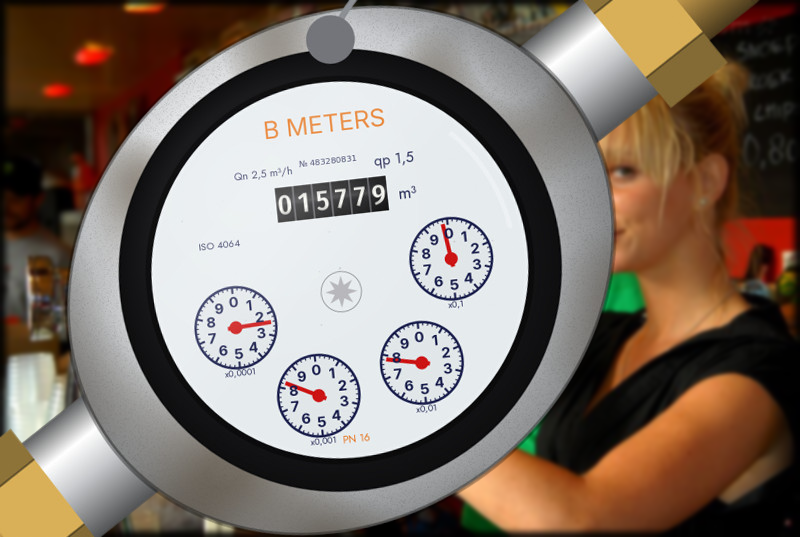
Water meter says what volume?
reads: 15778.9782 m³
